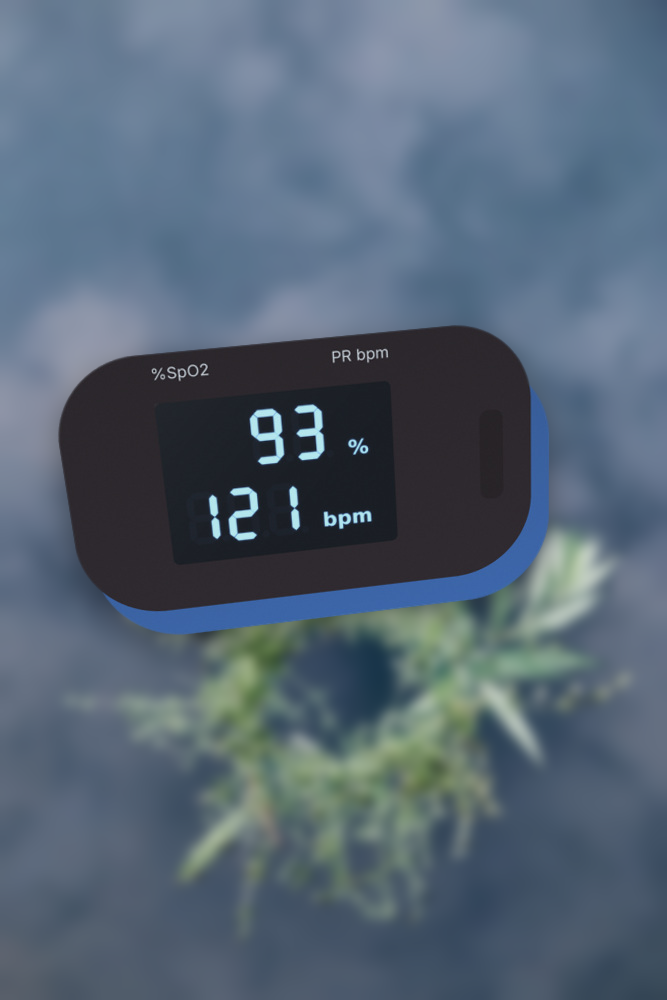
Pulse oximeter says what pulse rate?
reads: 121 bpm
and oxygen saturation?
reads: 93 %
